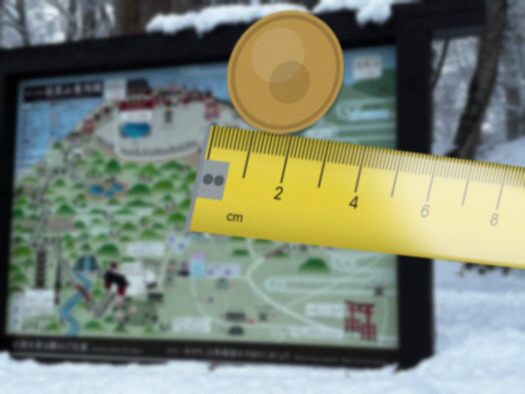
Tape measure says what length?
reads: 3 cm
